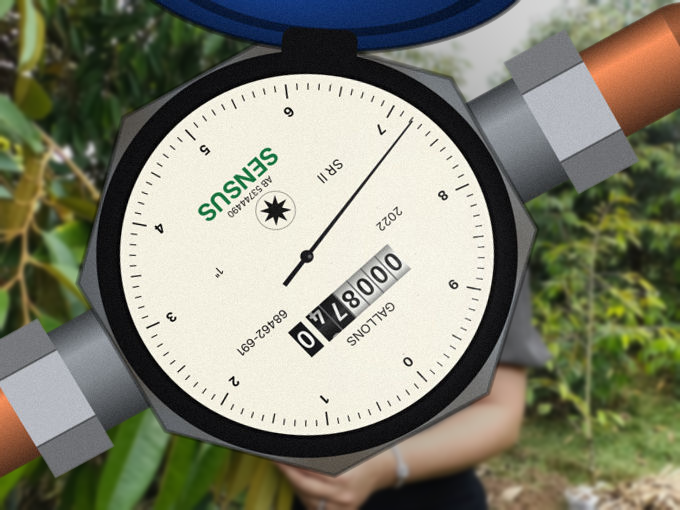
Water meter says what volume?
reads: 8737.2 gal
